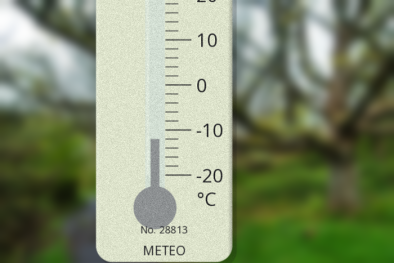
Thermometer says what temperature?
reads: -12 °C
